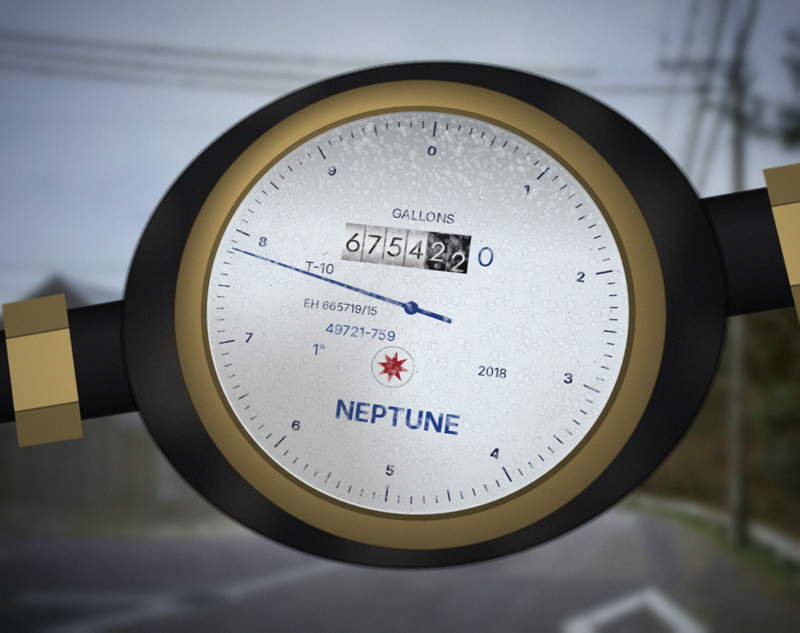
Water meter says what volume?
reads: 6754217.8 gal
